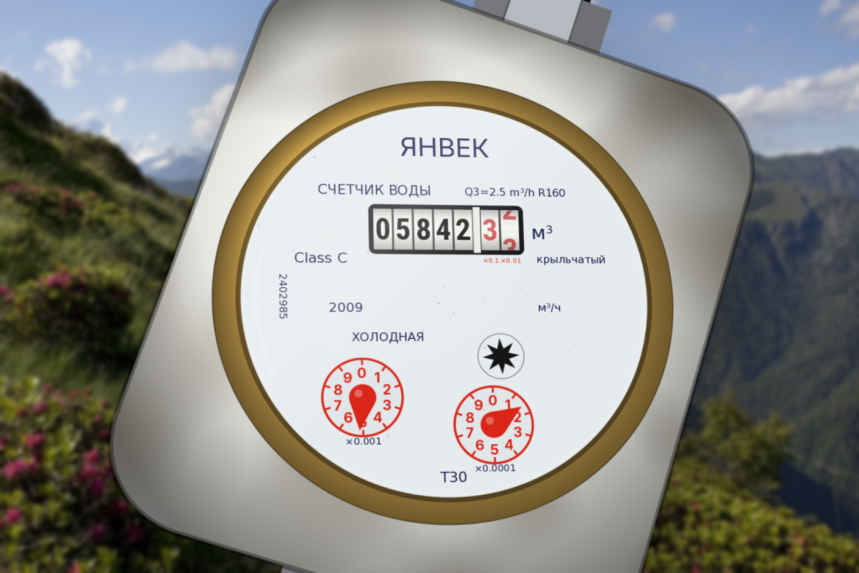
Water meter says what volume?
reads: 5842.3251 m³
